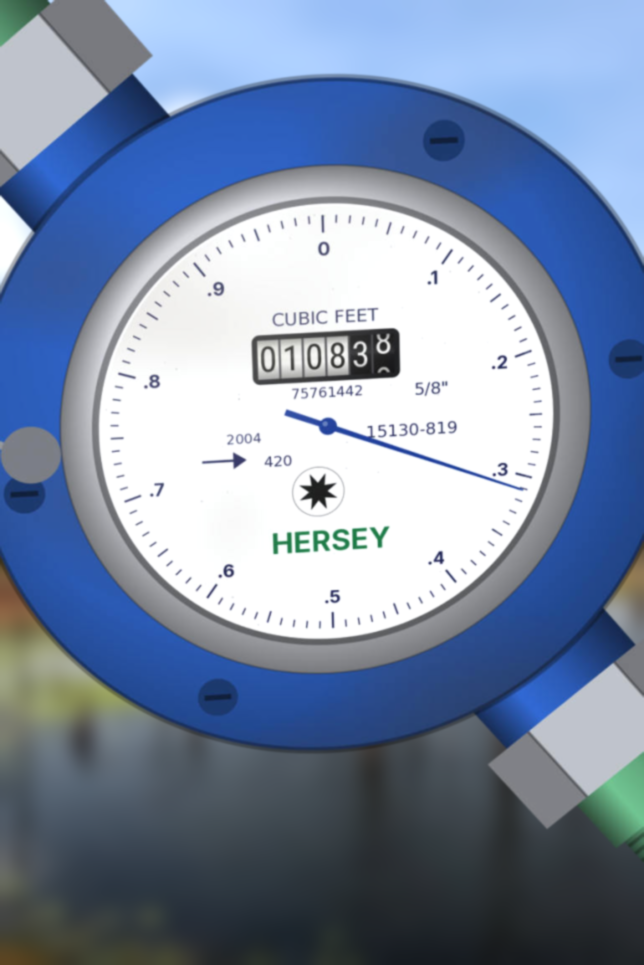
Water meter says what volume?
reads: 10838.31 ft³
